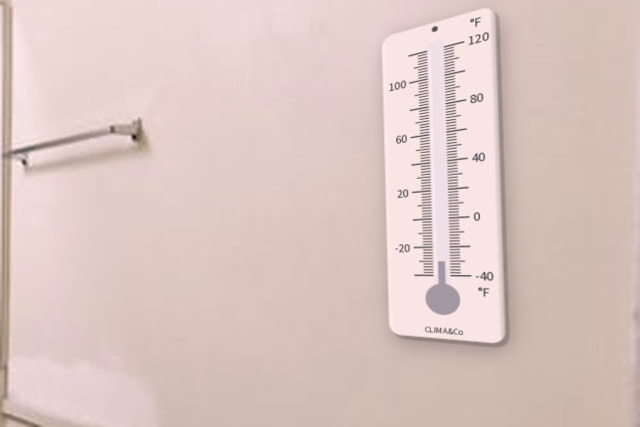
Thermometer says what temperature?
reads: -30 °F
